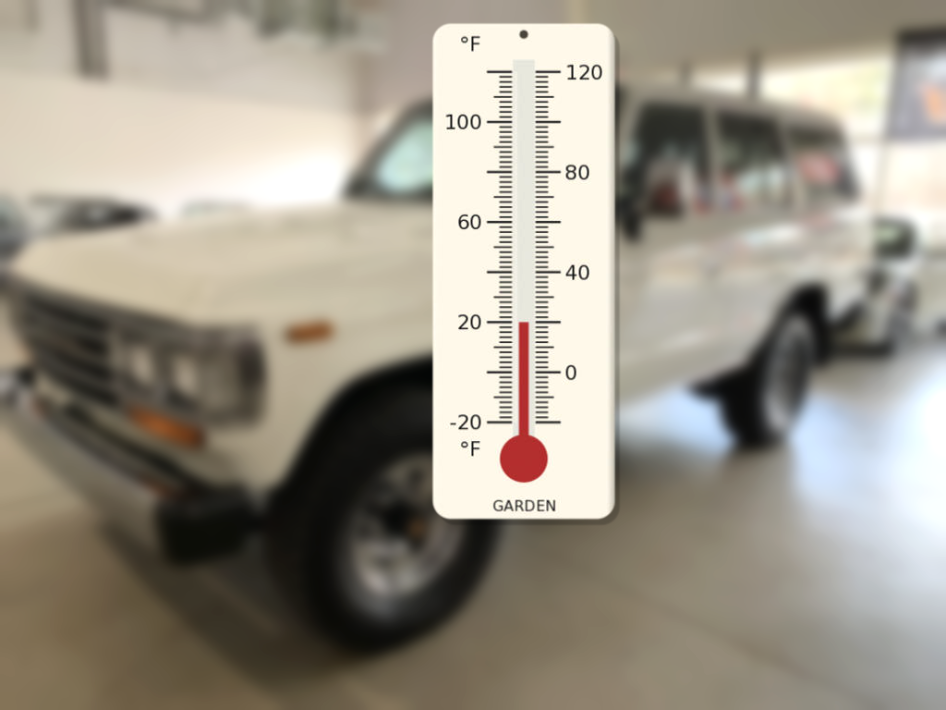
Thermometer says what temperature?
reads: 20 °F
